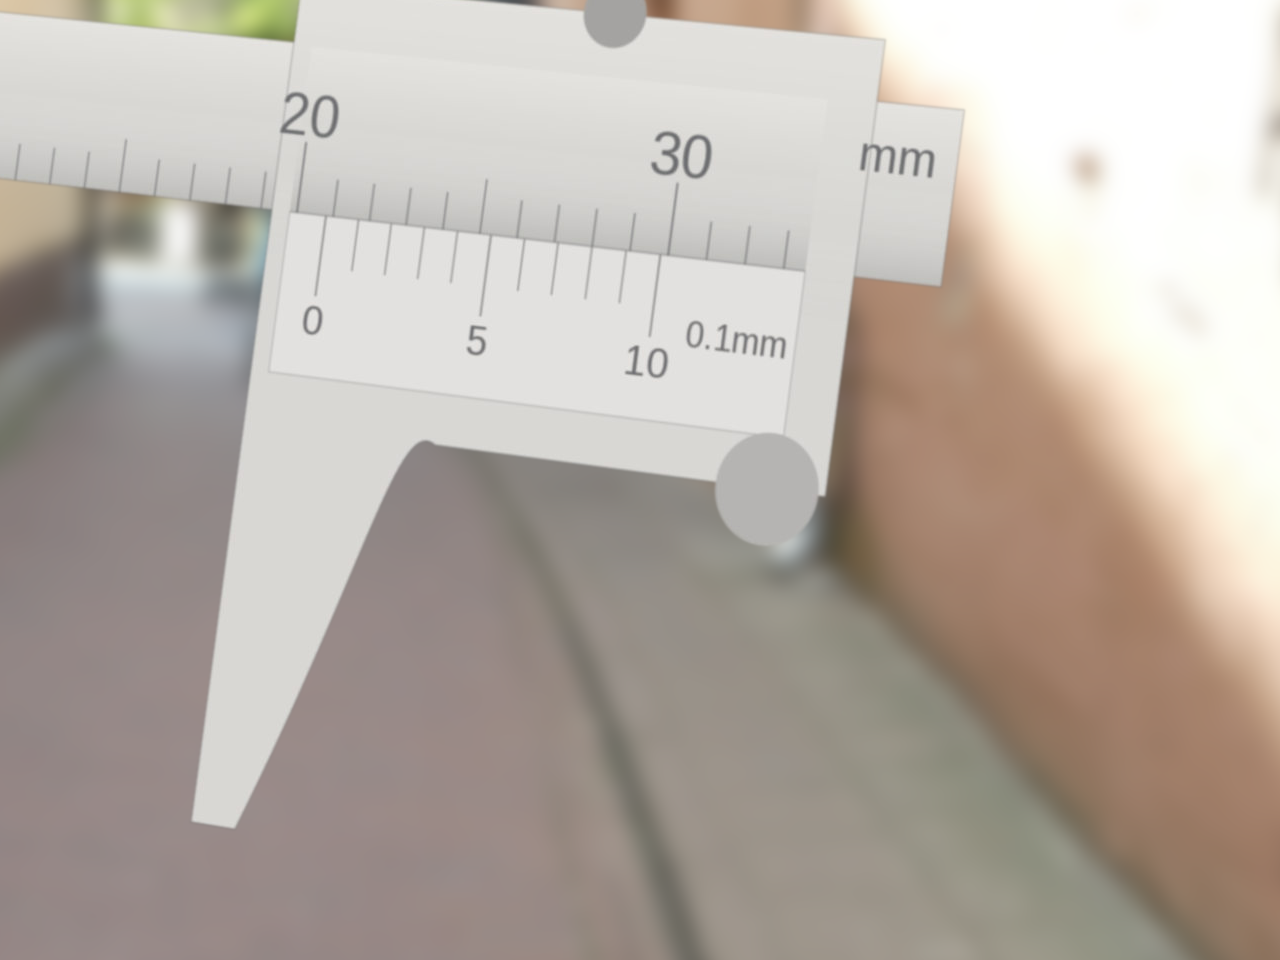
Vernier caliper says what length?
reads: 20.8 mm
